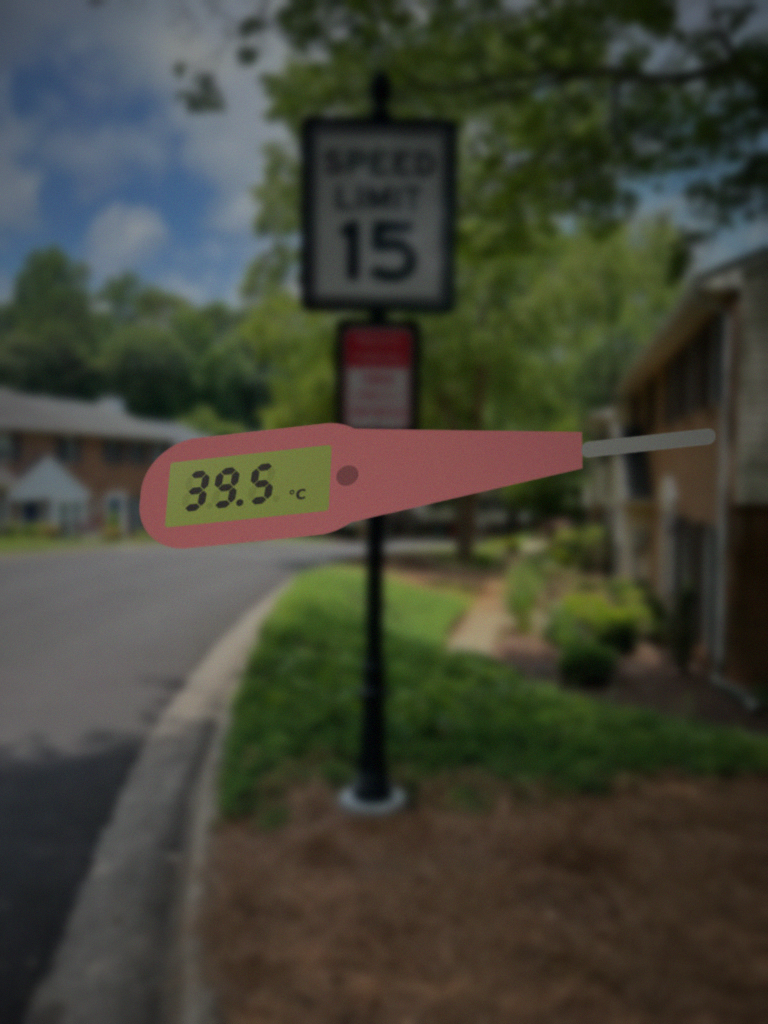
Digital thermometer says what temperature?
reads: 39.5 °C
